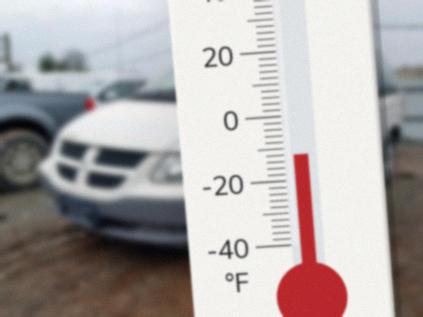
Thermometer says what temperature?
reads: -12 °F
